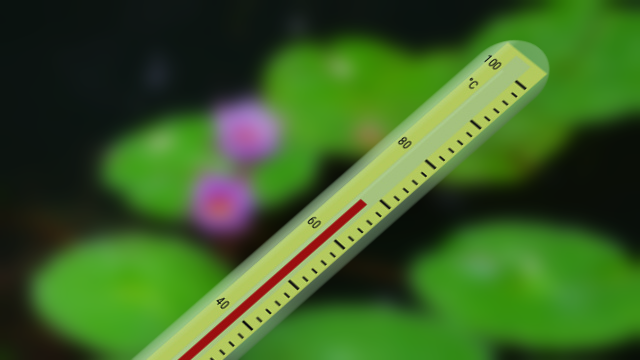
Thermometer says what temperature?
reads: 68 °C
